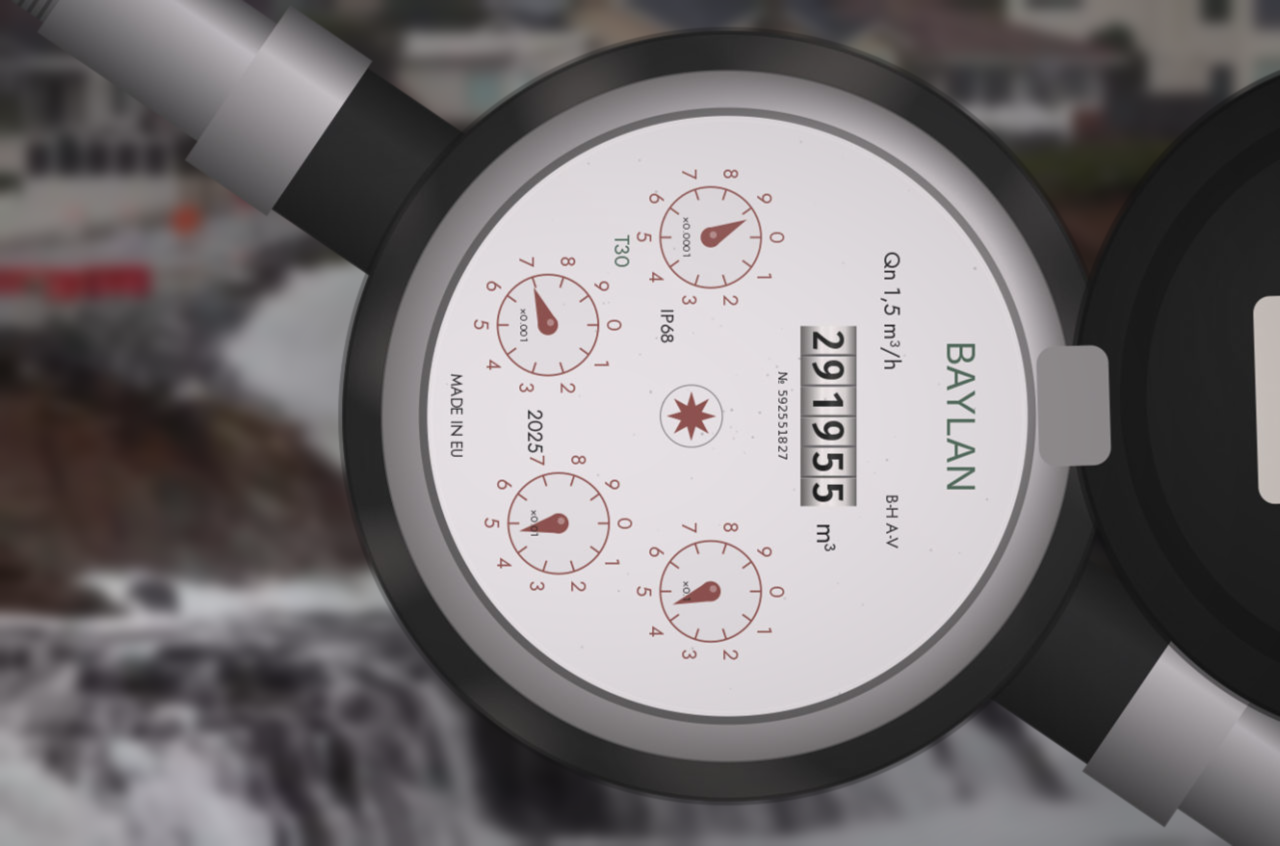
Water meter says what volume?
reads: 291955.4469 m³
